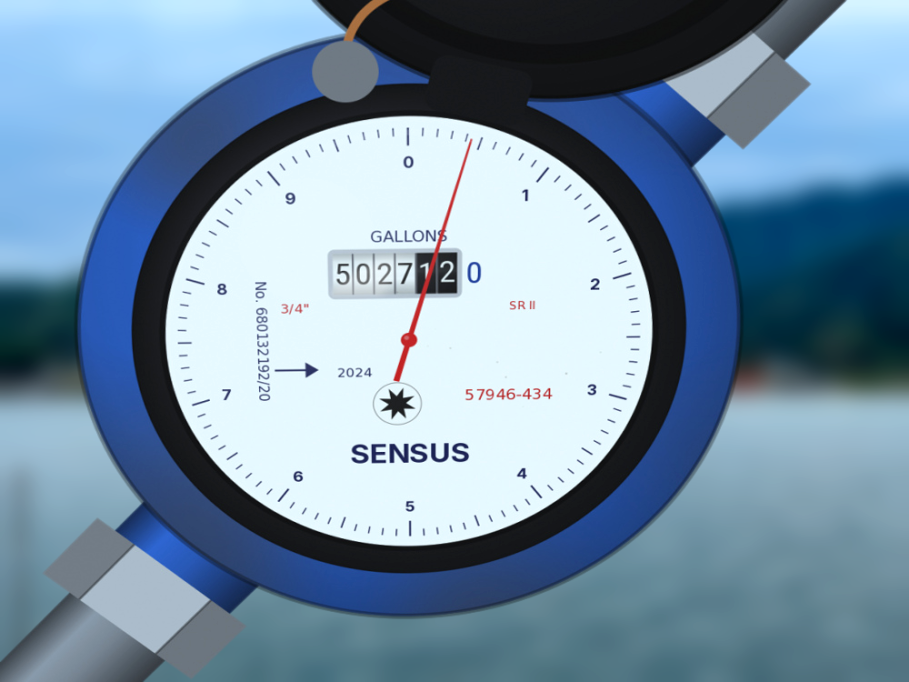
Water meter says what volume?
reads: 5027120.4 gal
